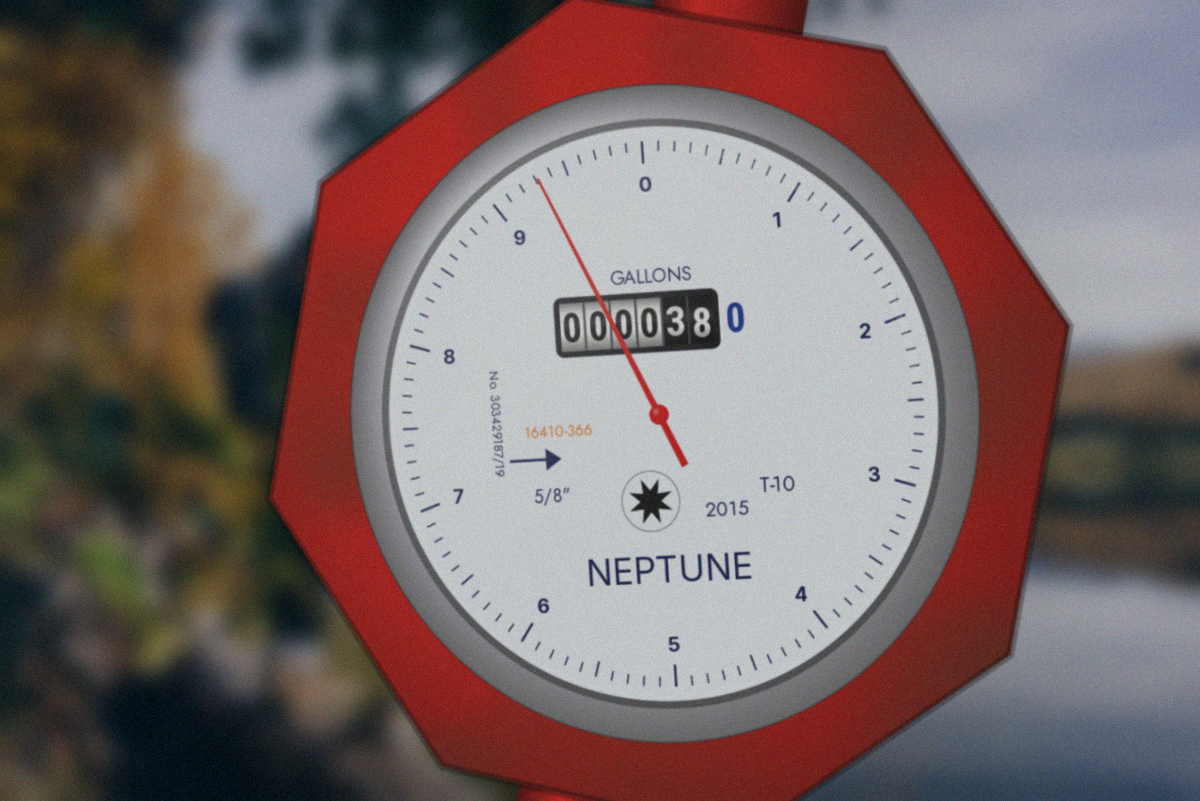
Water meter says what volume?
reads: 379.3 gal
